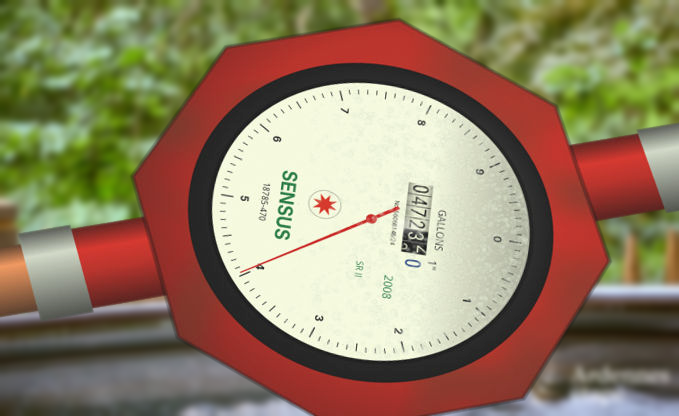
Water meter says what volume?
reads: 472324.0 gal
